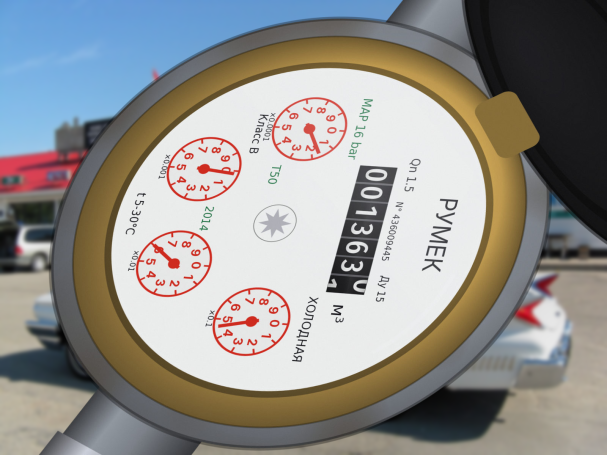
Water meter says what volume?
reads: 13630.4601 m³
